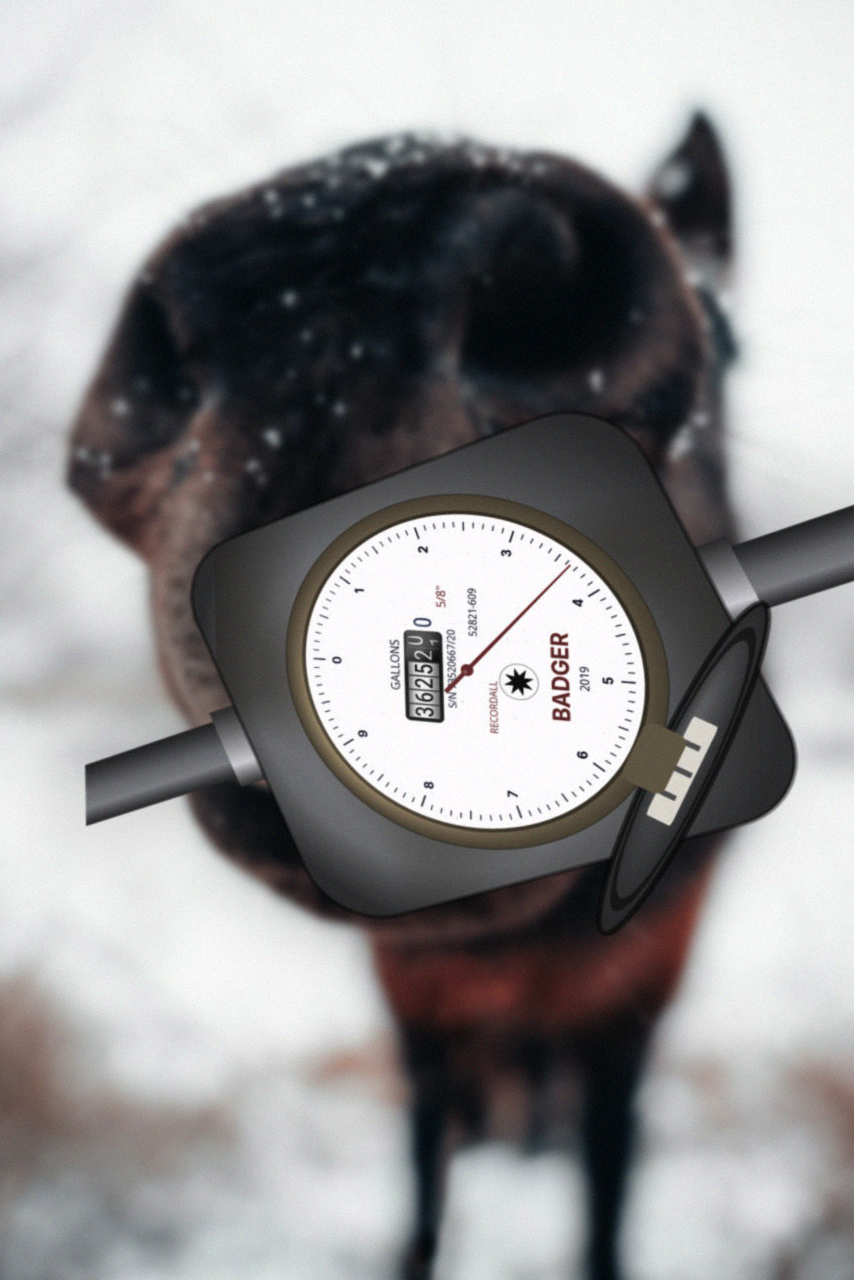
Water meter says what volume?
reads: 3625203.6 gal
